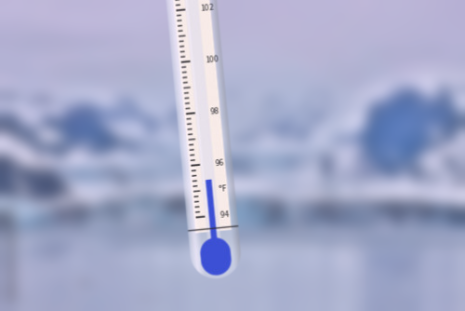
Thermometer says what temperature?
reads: 95.4 °F
